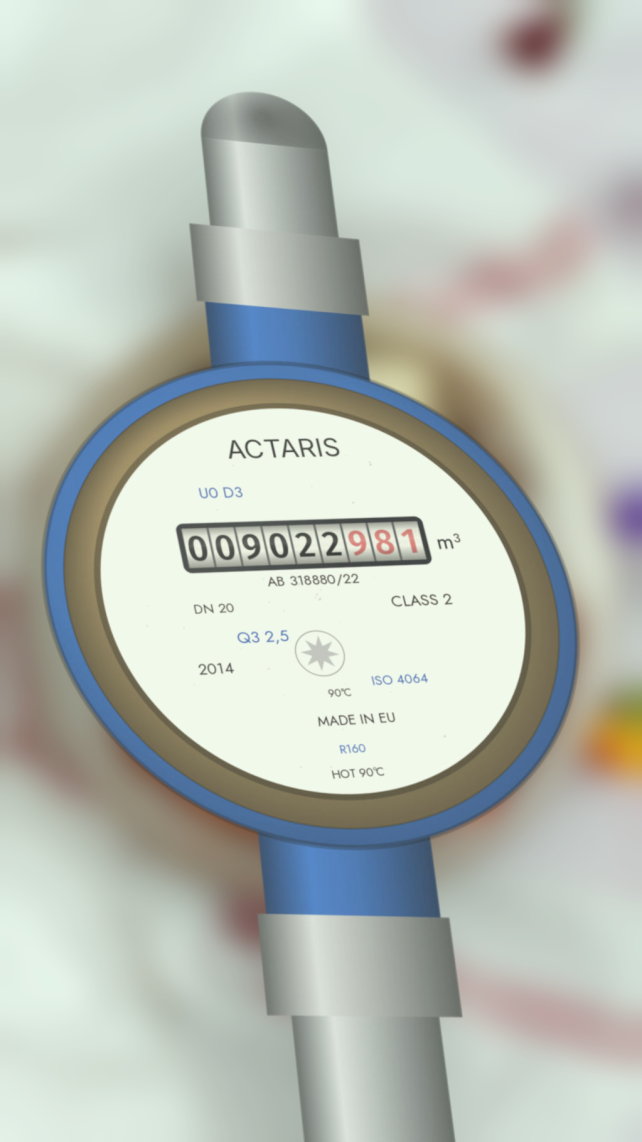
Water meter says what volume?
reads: 9022.981 m³
